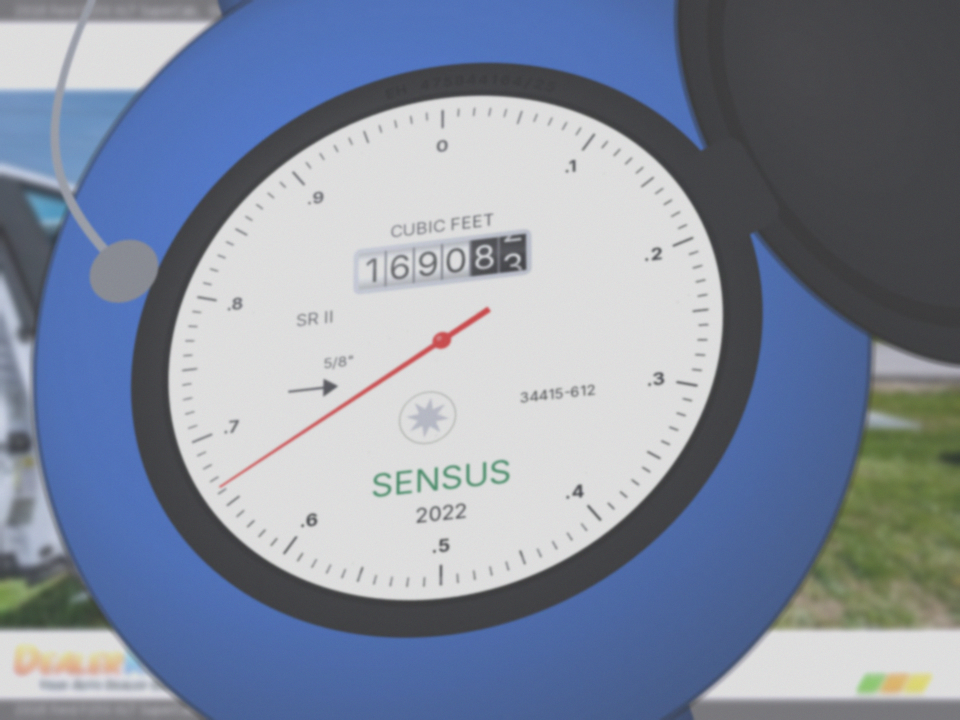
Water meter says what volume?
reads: 169082.66 ft³
